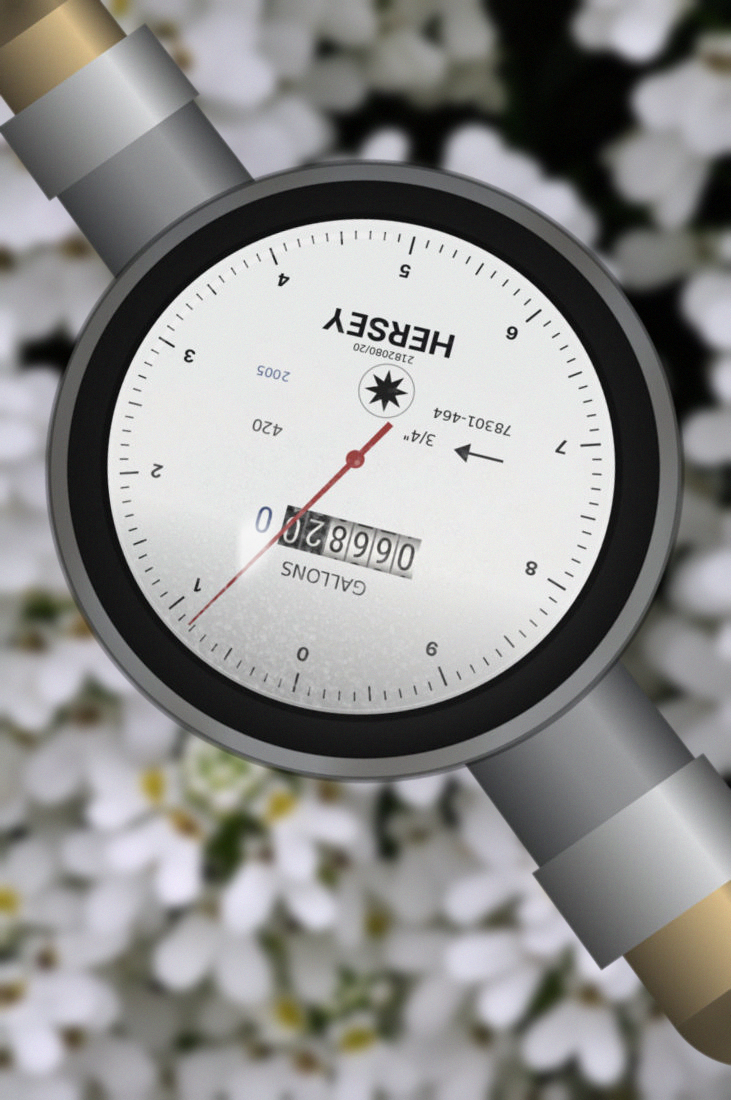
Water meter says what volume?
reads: 668200.8 gal
